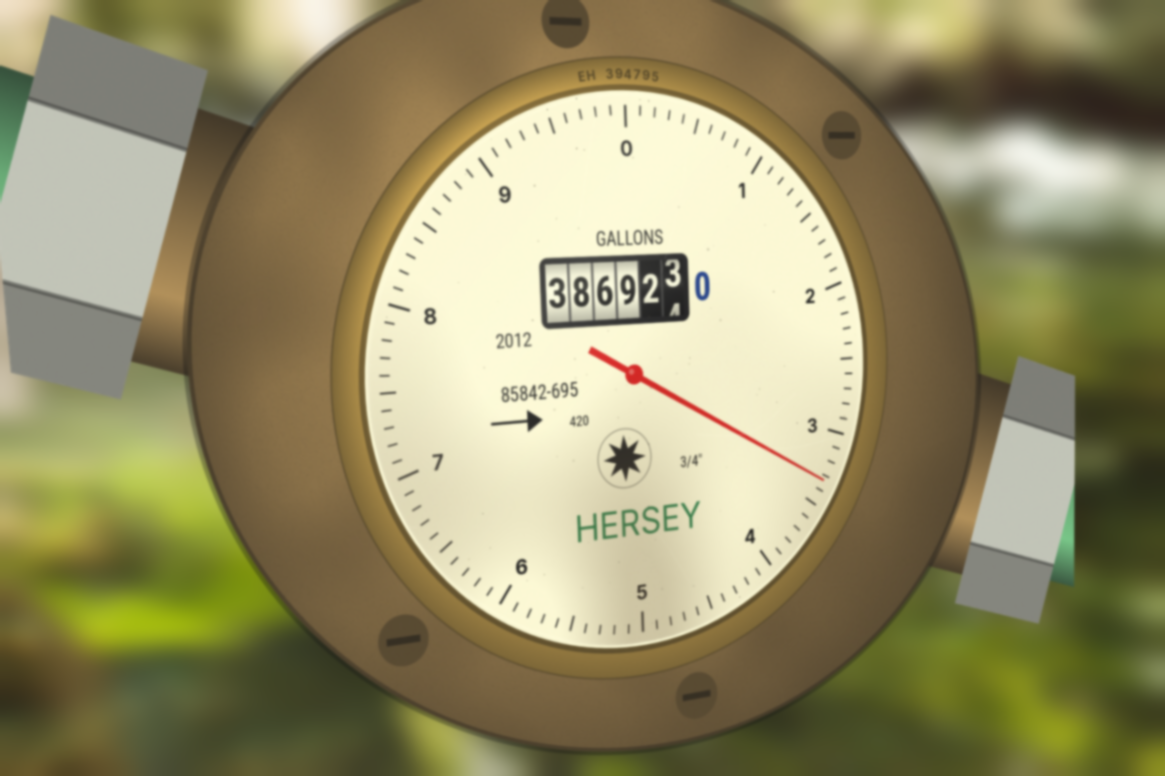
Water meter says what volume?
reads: 3869233.3 gal
